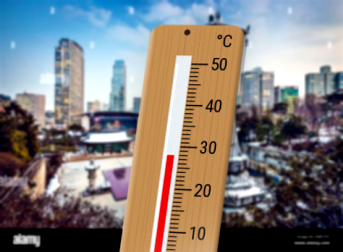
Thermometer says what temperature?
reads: 28 °C
